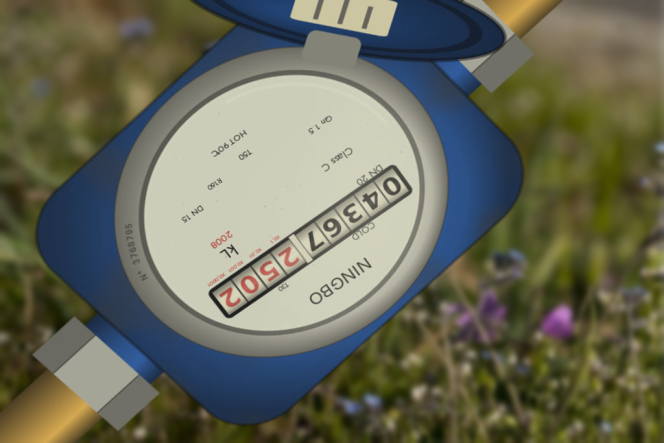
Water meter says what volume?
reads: 4367.2502 kL
